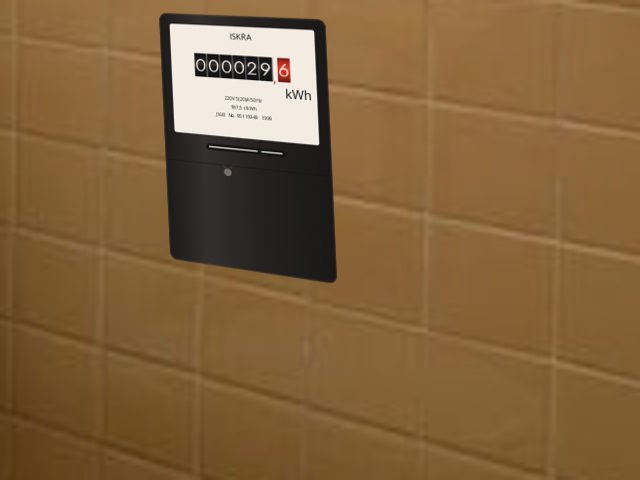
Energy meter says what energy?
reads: 29.6 kWh
